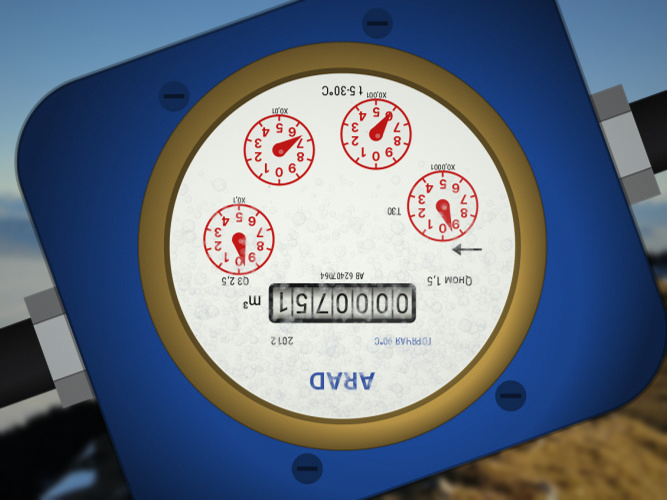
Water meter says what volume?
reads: 750.9659 m³
